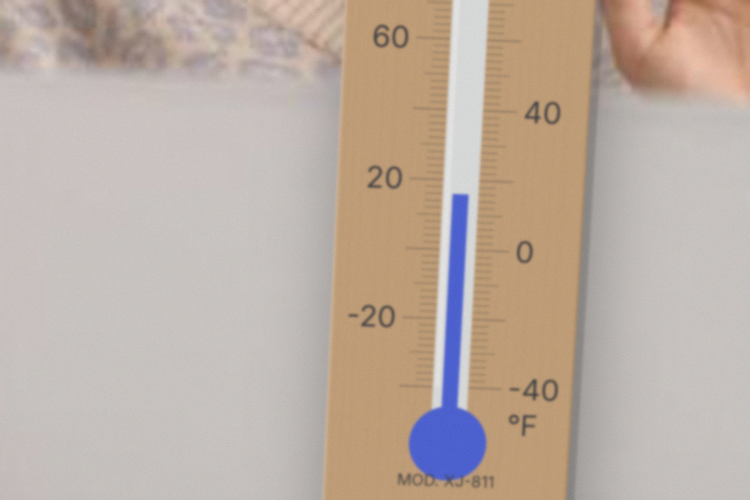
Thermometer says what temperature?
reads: 16 °F
